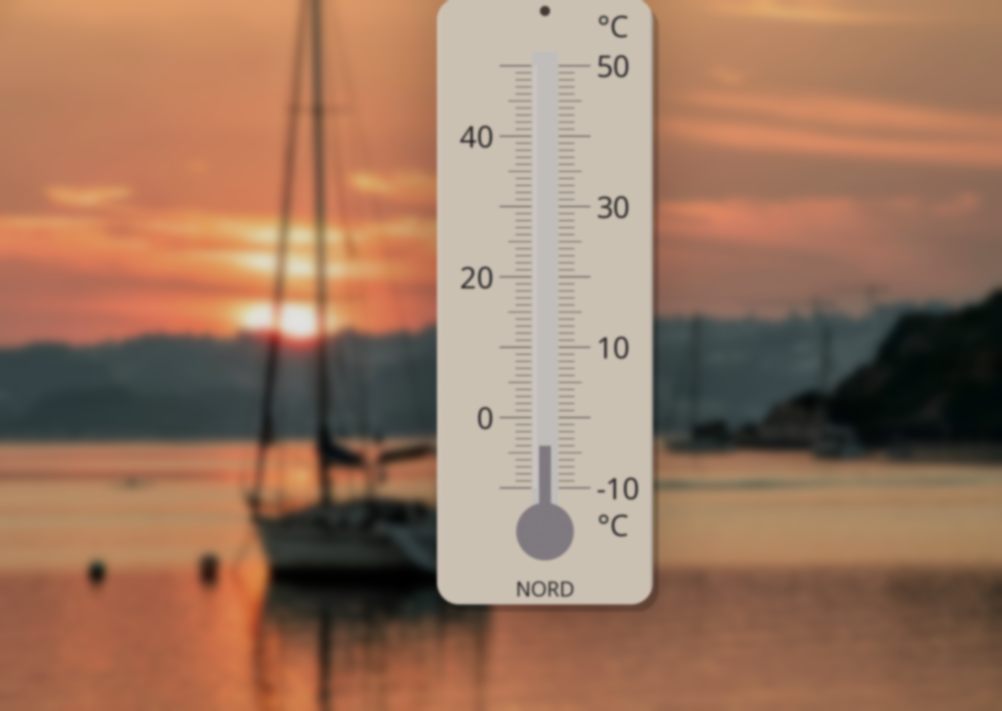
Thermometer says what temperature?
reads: -4 °C
